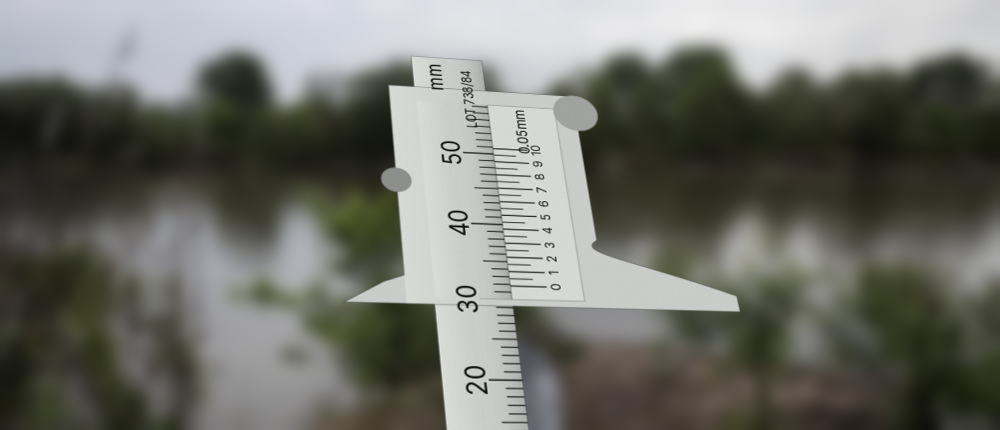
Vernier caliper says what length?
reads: 31.8 mm
